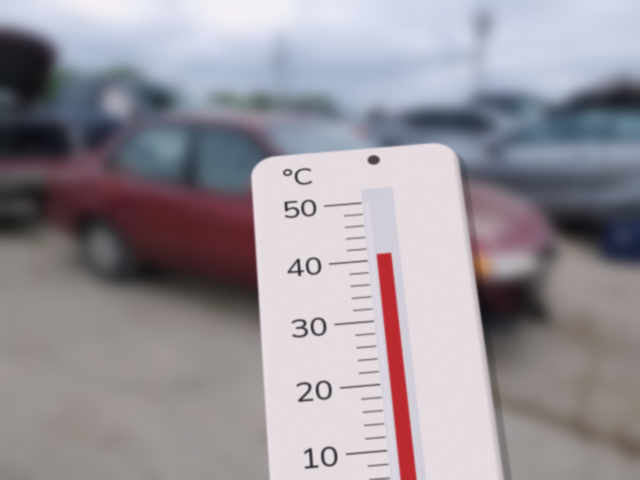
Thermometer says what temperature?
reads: 41 °C
